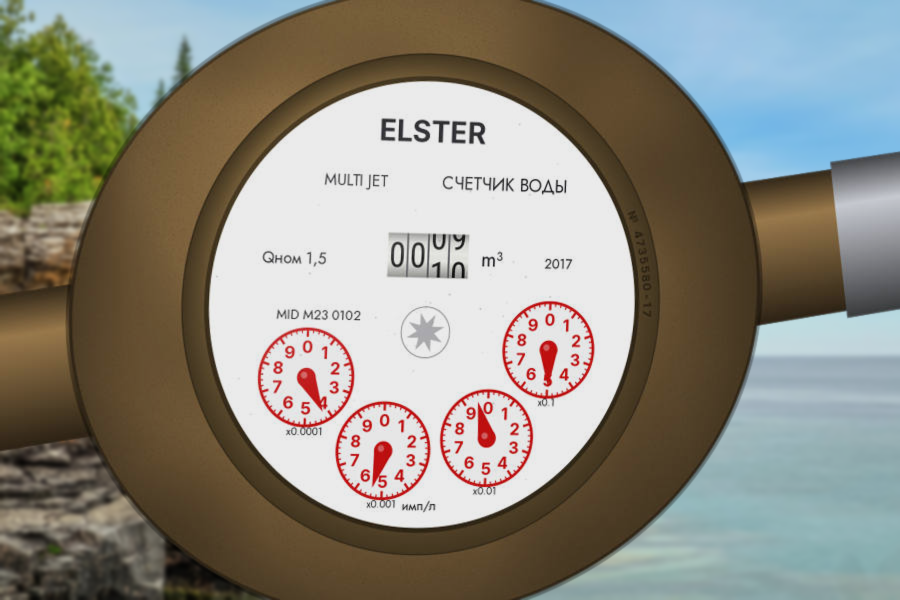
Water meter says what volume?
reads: 9.4954 m³
